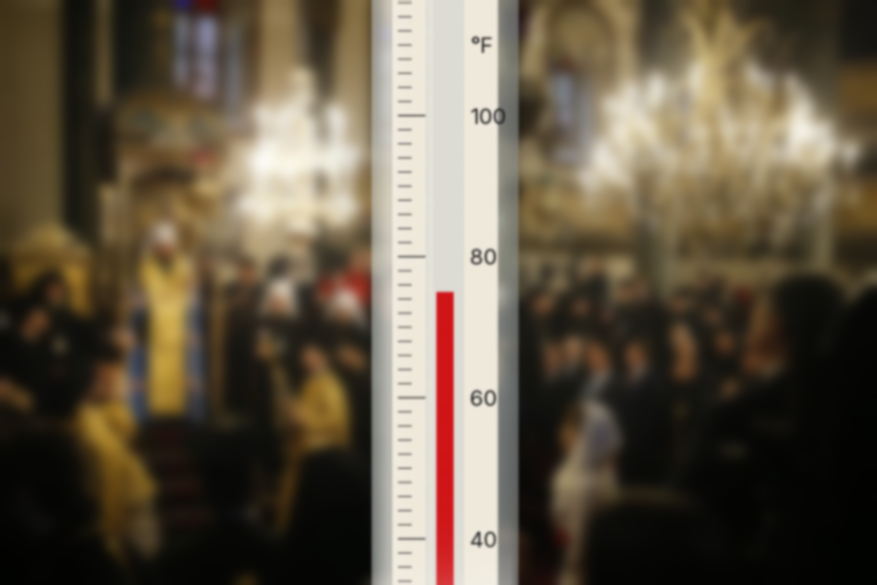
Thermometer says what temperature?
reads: 75 °F
